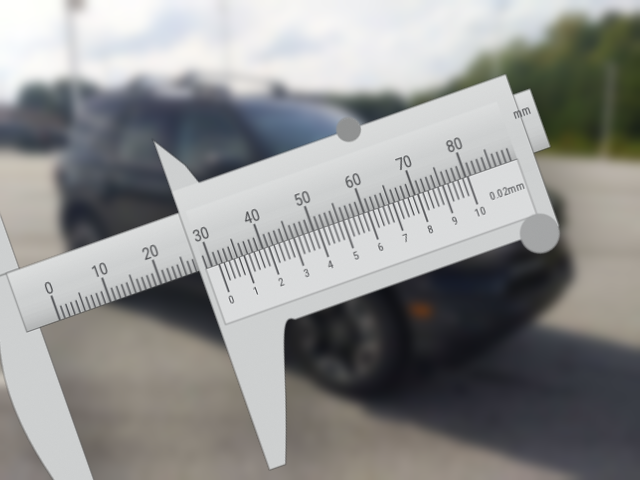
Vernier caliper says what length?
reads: 31.4 mm
